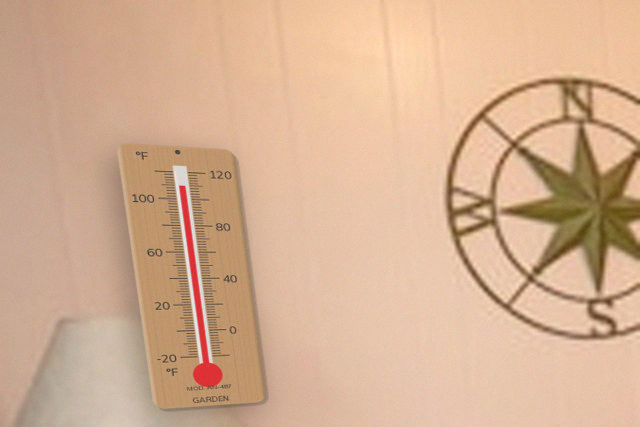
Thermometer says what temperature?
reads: 110 °F
